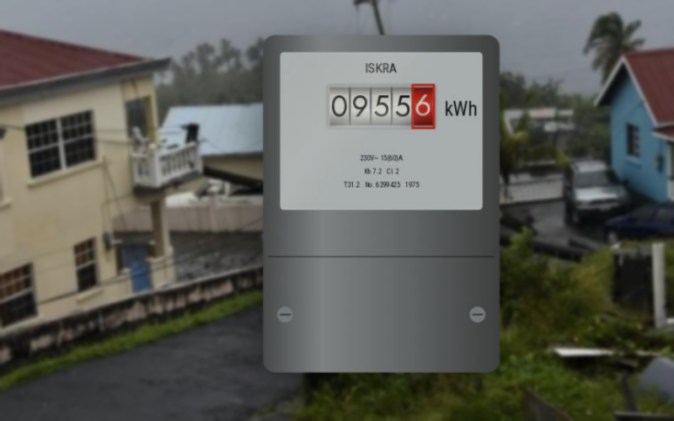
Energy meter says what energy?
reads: 955.6 kWh
